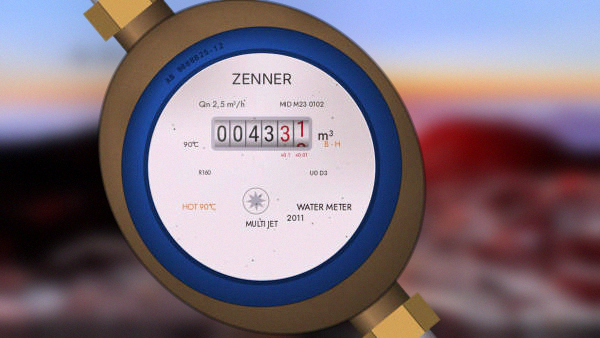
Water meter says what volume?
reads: 43.31 m³
